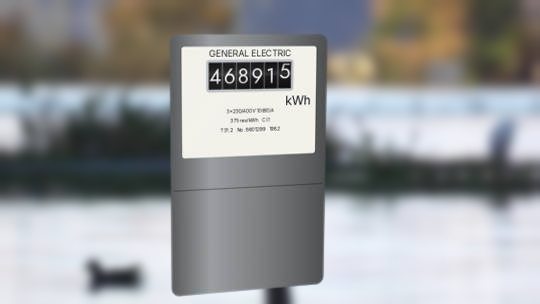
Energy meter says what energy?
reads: 468915 kWh
